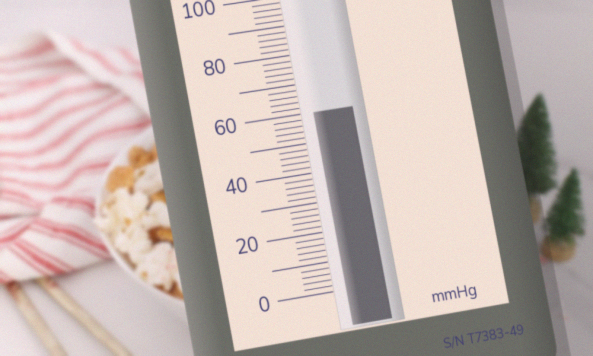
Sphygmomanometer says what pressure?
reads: 60 mmHg
